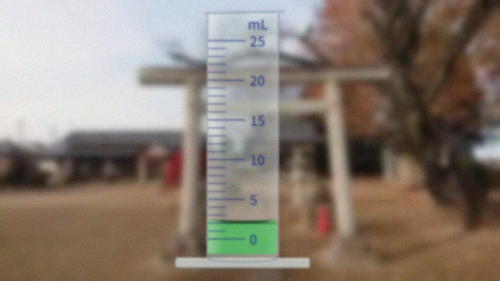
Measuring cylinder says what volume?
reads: 2 mL
